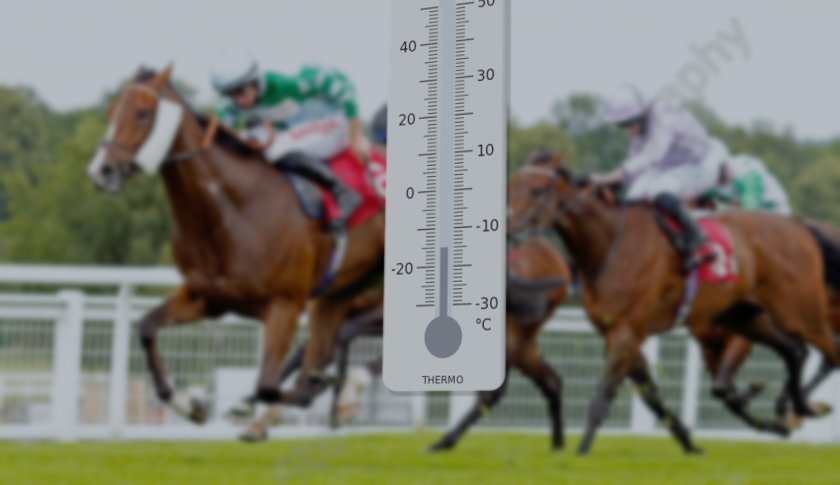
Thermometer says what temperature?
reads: -15 °C
